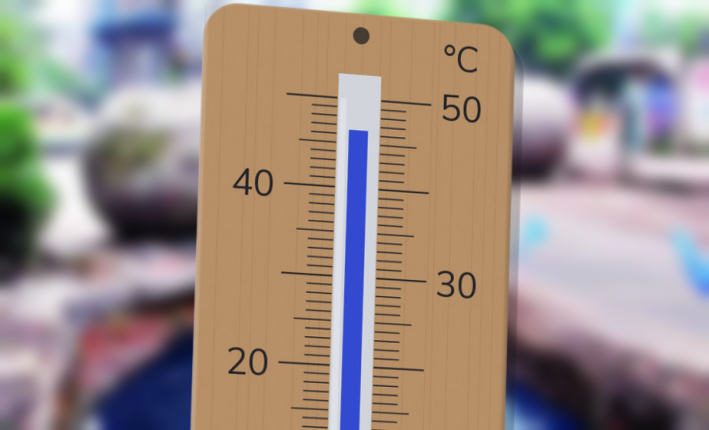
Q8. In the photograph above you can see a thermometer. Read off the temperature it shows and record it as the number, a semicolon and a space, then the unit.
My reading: 46.5; °C
